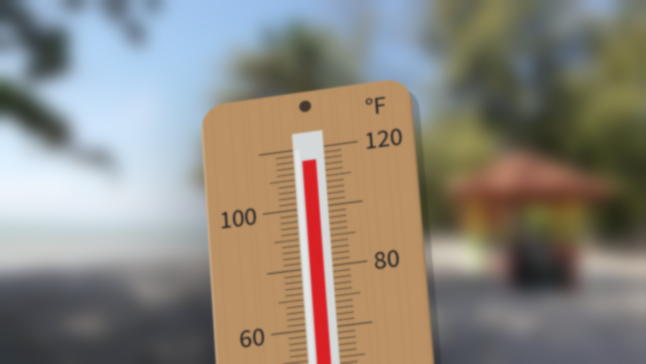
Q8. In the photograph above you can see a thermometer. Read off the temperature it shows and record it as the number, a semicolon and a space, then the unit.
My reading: 116; °F
